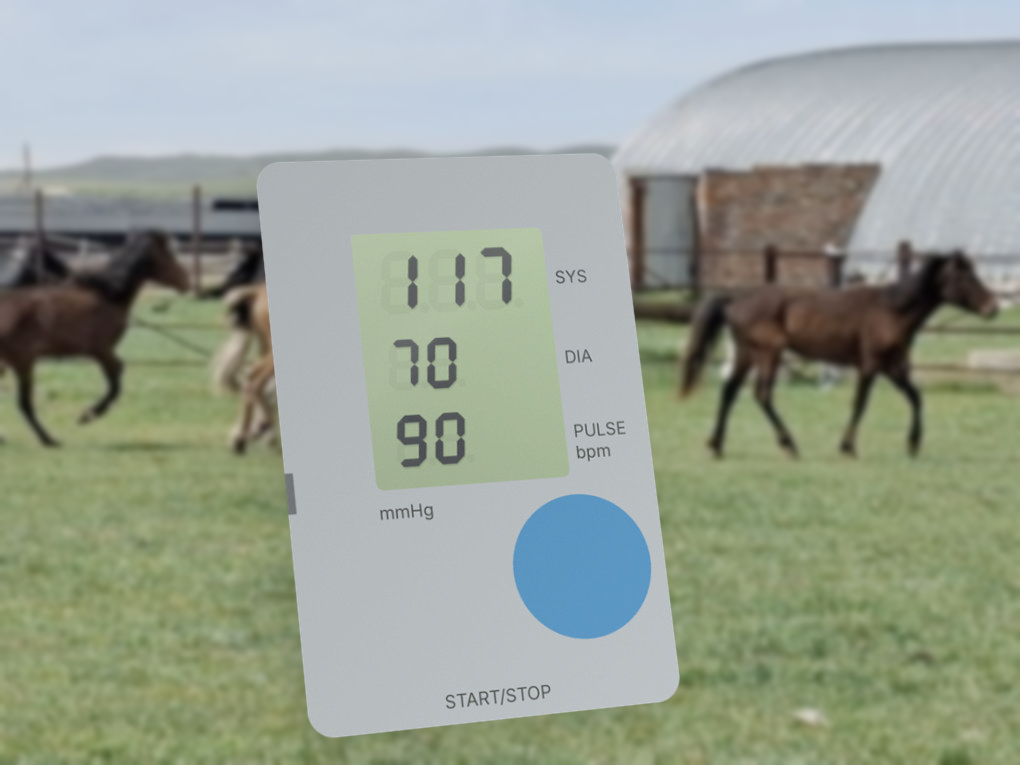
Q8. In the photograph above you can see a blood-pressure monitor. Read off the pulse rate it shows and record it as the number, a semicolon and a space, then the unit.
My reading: 90; bpm
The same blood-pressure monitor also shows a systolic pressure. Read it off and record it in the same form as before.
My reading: 117; mmHg
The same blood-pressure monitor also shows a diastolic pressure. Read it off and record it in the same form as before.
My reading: 70; mmHg
